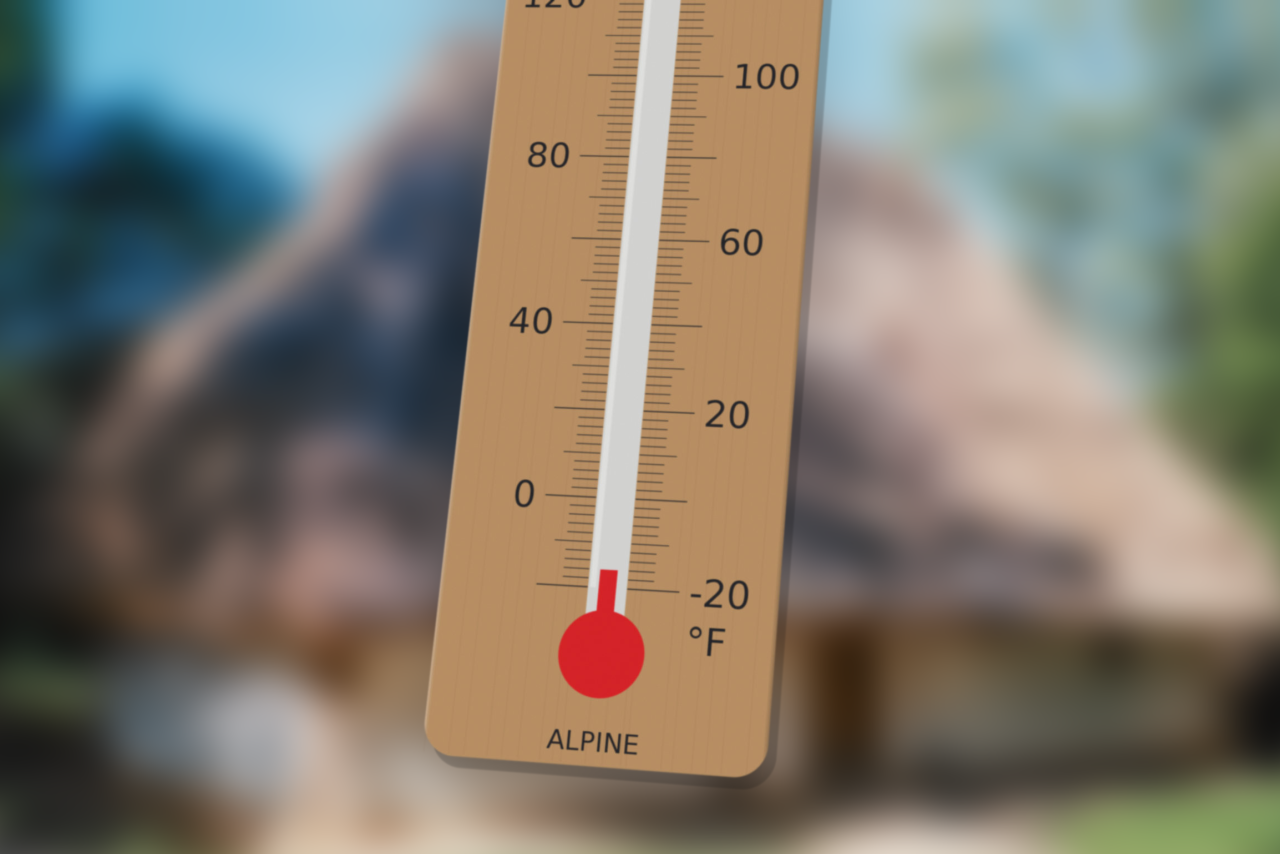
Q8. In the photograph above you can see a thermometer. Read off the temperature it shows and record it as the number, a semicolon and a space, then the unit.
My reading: -16; °F
